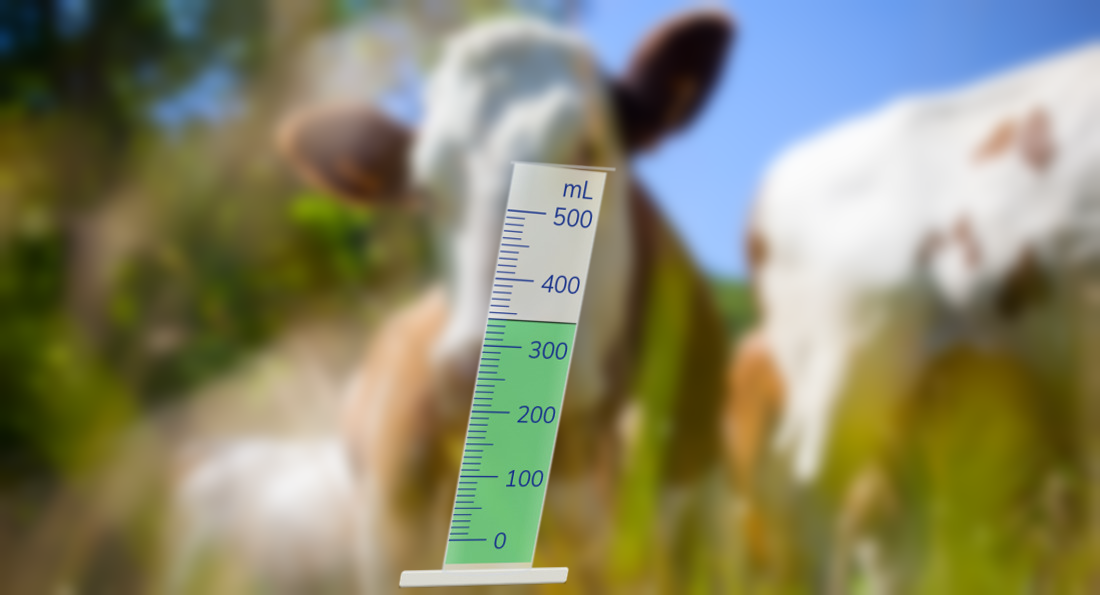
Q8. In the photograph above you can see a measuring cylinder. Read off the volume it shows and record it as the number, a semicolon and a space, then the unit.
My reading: 340; mL
